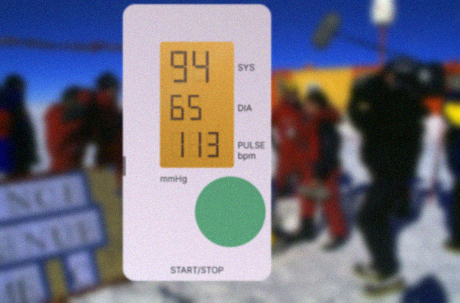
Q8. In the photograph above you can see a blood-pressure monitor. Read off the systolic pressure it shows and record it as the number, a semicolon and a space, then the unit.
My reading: 94; mmHg
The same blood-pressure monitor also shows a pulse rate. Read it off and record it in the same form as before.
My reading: 113; bpm
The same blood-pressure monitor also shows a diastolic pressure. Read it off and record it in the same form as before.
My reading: 65; mmHg
